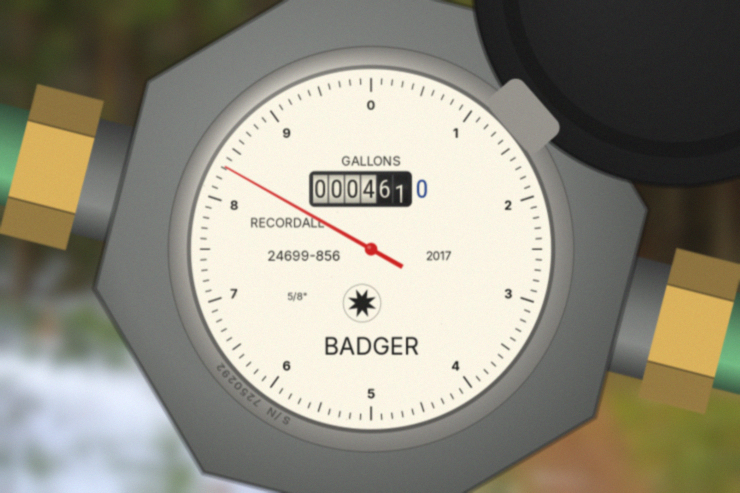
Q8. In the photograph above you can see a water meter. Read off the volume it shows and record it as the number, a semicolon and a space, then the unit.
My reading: 4608.3; gal
